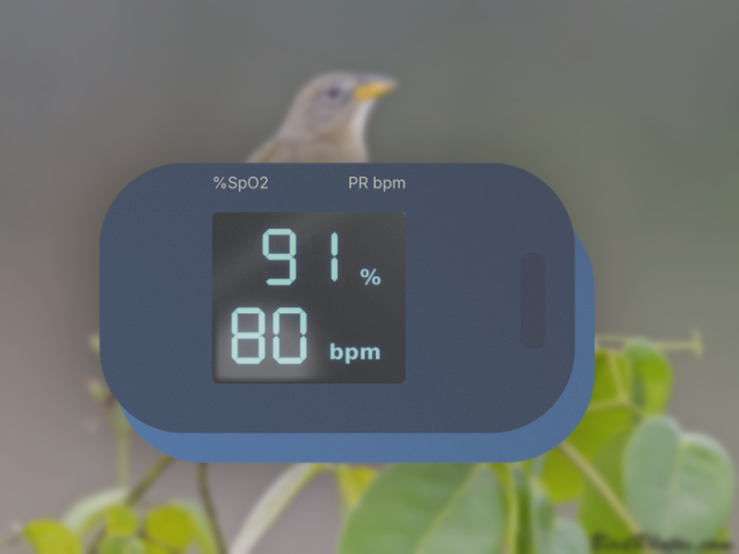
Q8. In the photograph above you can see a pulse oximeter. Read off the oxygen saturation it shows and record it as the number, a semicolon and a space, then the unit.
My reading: 91; %
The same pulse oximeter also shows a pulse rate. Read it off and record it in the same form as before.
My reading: 80; bpm
